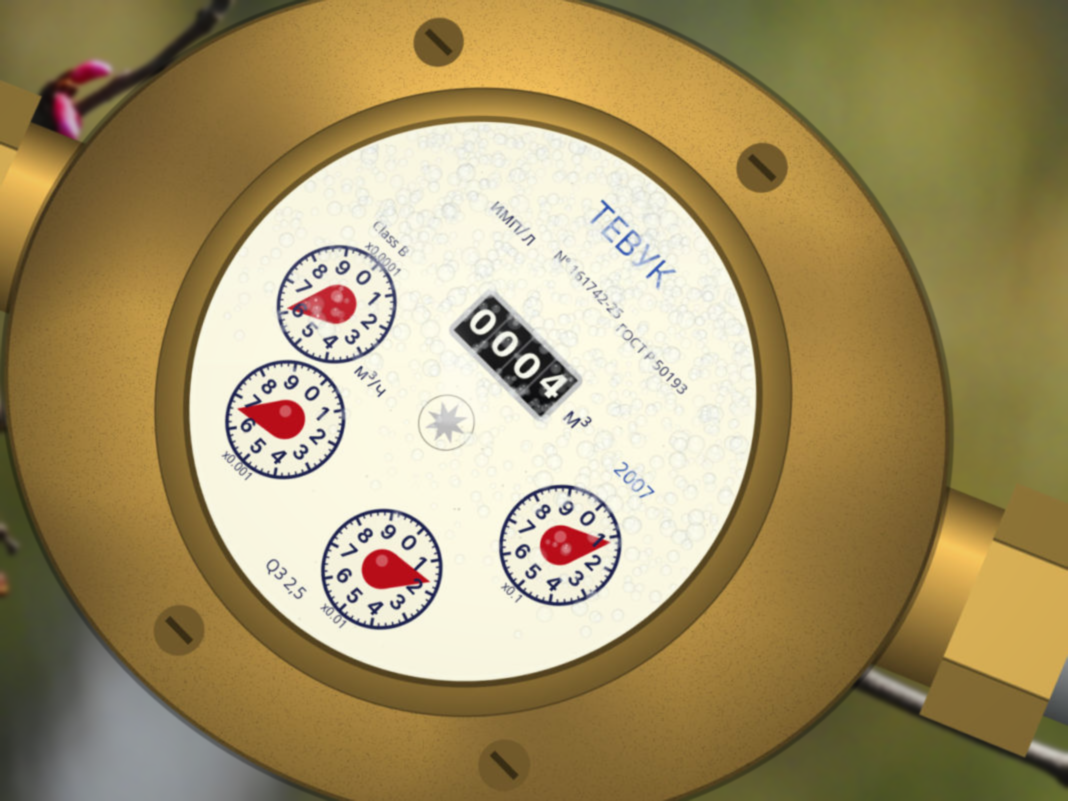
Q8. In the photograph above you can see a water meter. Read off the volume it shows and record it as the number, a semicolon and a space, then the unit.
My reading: 4.1166; m³
